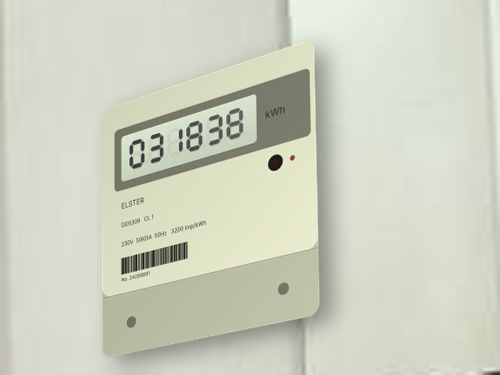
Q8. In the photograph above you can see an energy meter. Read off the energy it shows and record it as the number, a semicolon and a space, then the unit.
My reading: 31838; kWh
